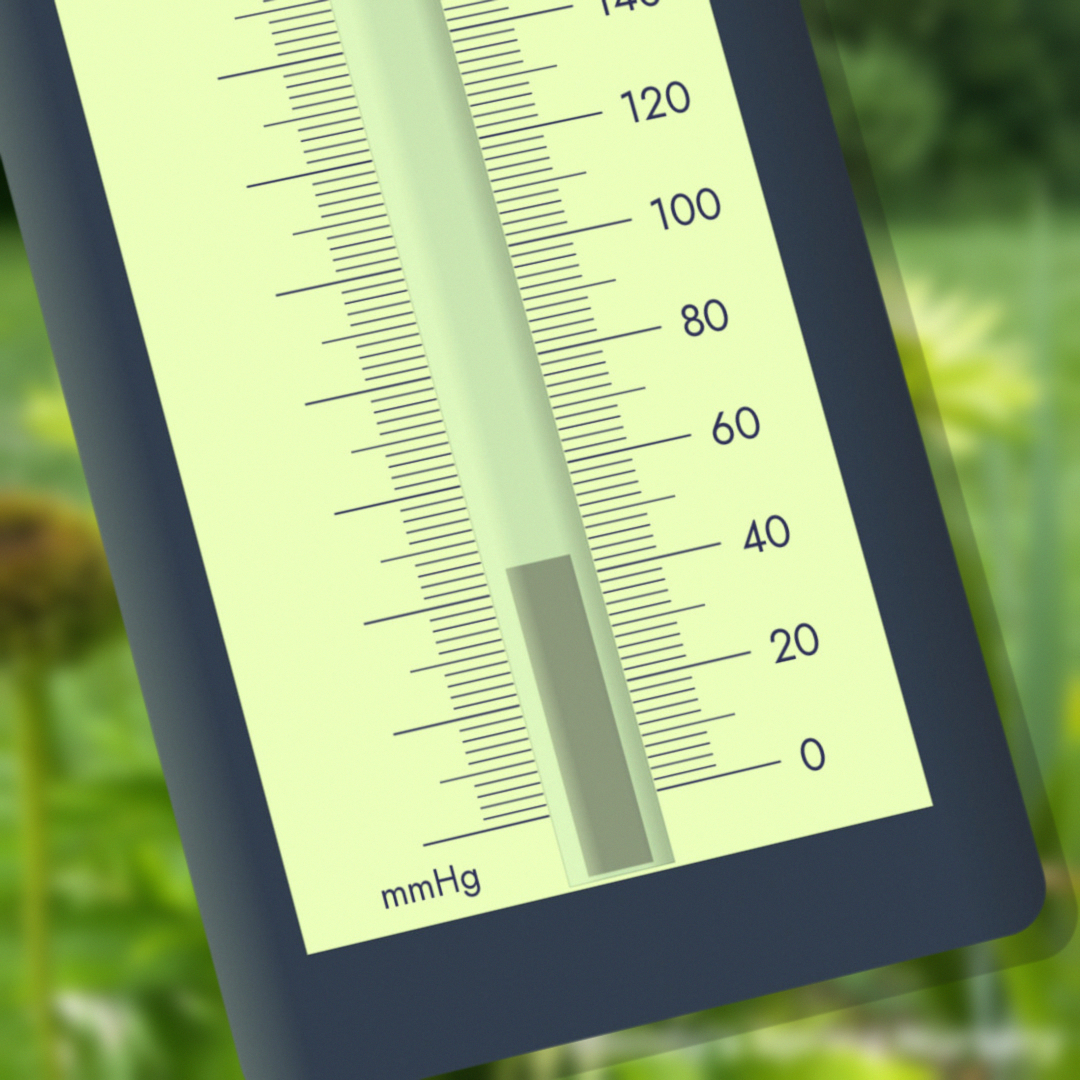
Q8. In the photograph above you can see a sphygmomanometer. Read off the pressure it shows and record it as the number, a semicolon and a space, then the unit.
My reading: 44; mmHg
